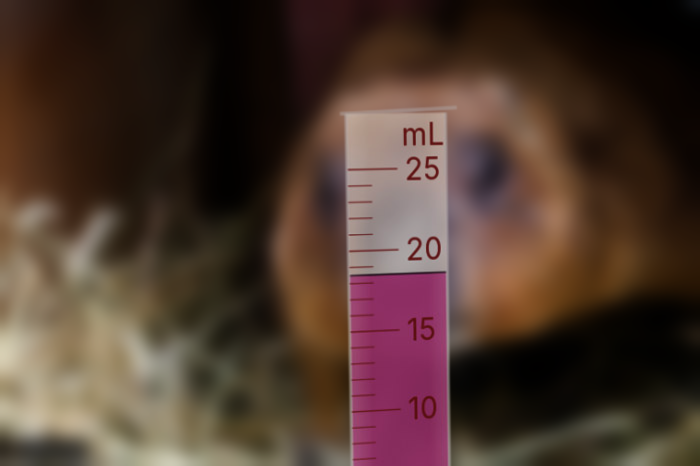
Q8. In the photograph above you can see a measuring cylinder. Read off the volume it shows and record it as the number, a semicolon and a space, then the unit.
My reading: 18.5; mL
